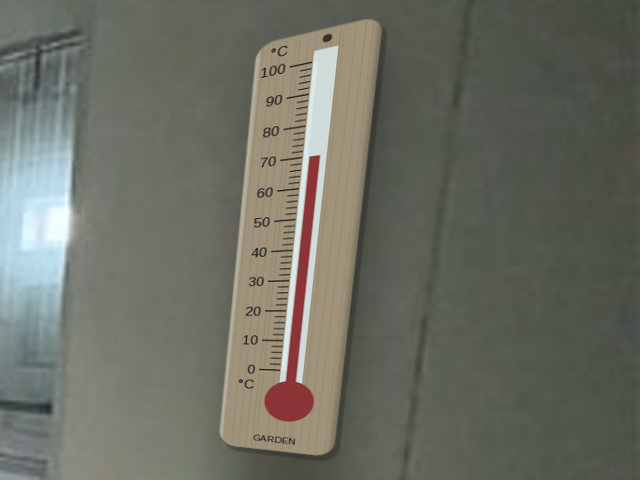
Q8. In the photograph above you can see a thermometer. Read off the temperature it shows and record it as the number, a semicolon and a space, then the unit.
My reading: 70; °C
